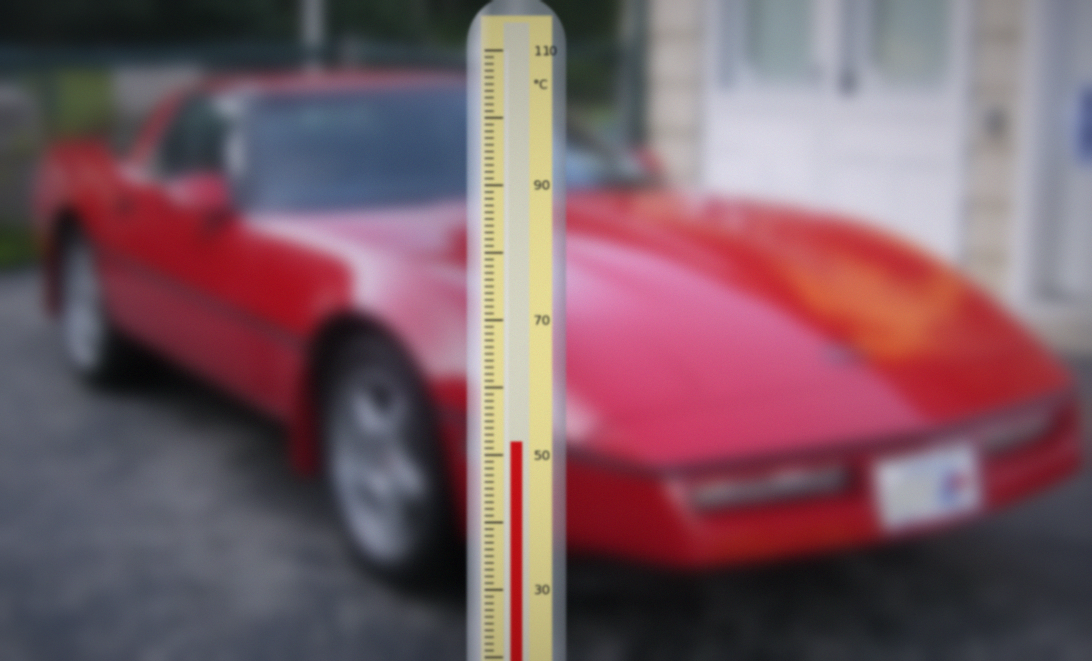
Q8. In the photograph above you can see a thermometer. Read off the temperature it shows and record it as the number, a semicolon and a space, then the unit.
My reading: 52; °C
